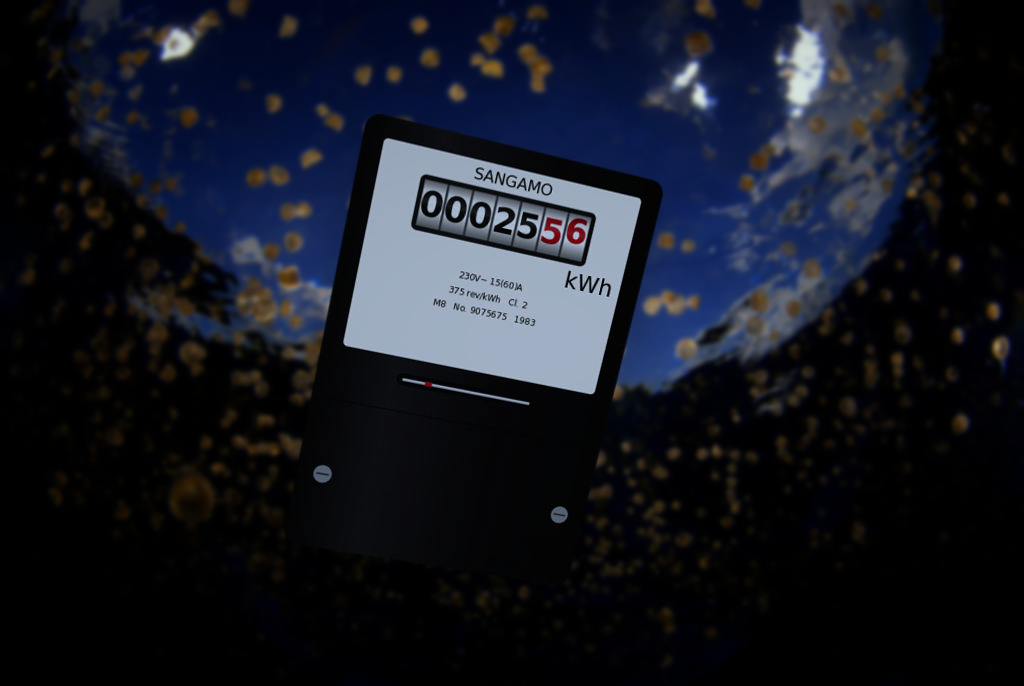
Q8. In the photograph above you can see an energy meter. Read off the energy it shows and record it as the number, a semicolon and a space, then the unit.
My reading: 25.56; kWh
